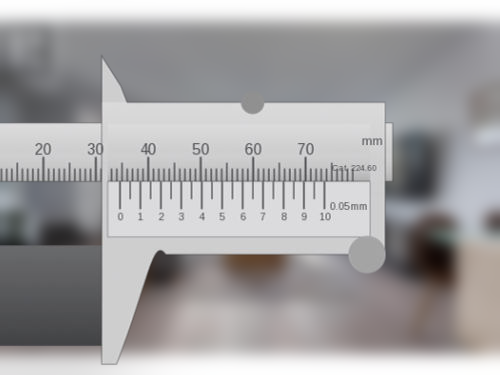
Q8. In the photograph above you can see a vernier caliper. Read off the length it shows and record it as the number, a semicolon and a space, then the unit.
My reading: 34.6; mm
